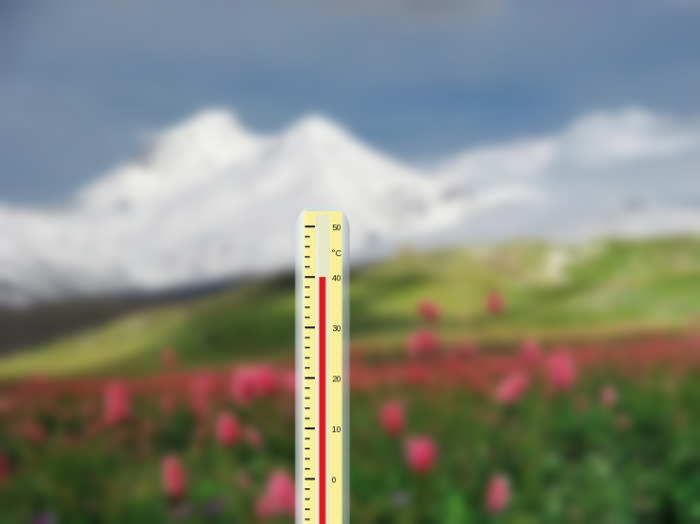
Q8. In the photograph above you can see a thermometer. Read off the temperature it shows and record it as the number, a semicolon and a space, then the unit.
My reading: 40; °C
